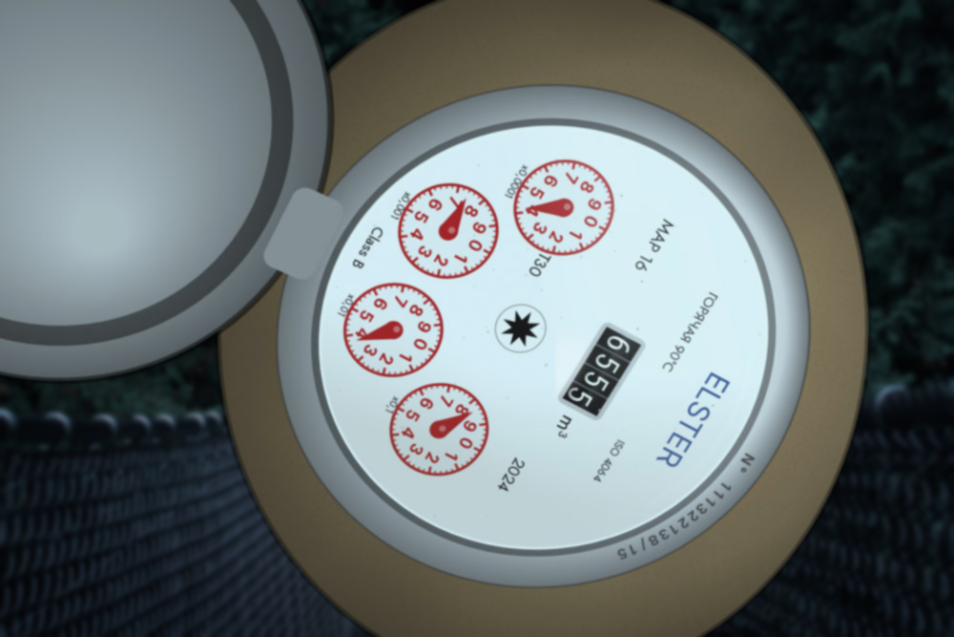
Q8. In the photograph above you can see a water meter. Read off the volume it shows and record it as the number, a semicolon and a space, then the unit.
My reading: 6554.8374; m³
